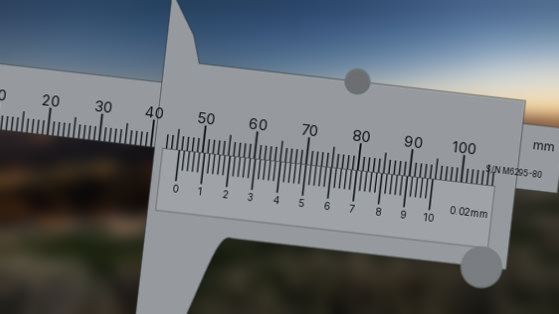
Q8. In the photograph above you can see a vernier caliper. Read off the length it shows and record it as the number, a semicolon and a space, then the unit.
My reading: 45.5; mm
